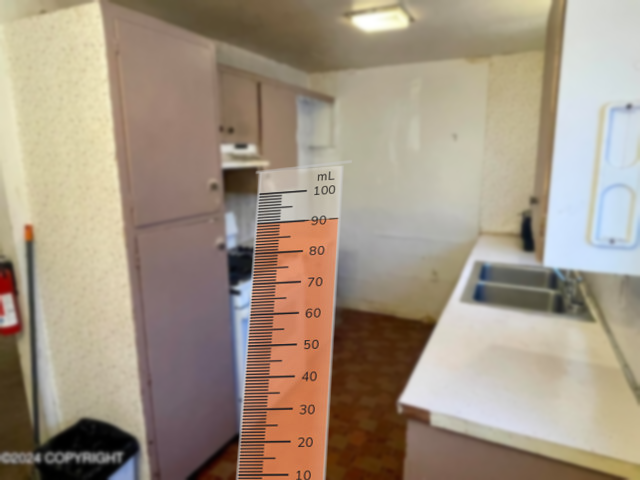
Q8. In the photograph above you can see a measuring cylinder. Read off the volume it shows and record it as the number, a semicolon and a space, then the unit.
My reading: 90; mL
